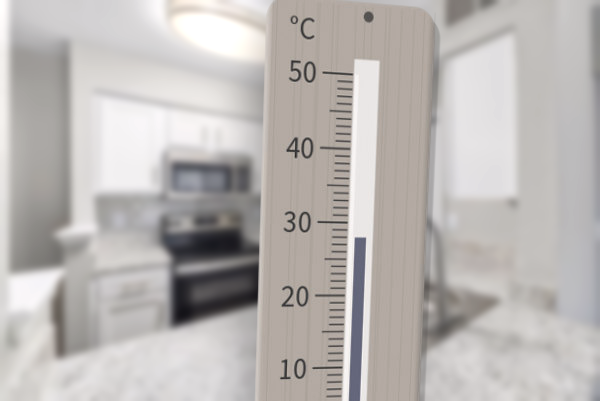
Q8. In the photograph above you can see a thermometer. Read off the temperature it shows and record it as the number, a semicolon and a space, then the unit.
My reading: 28; °C
